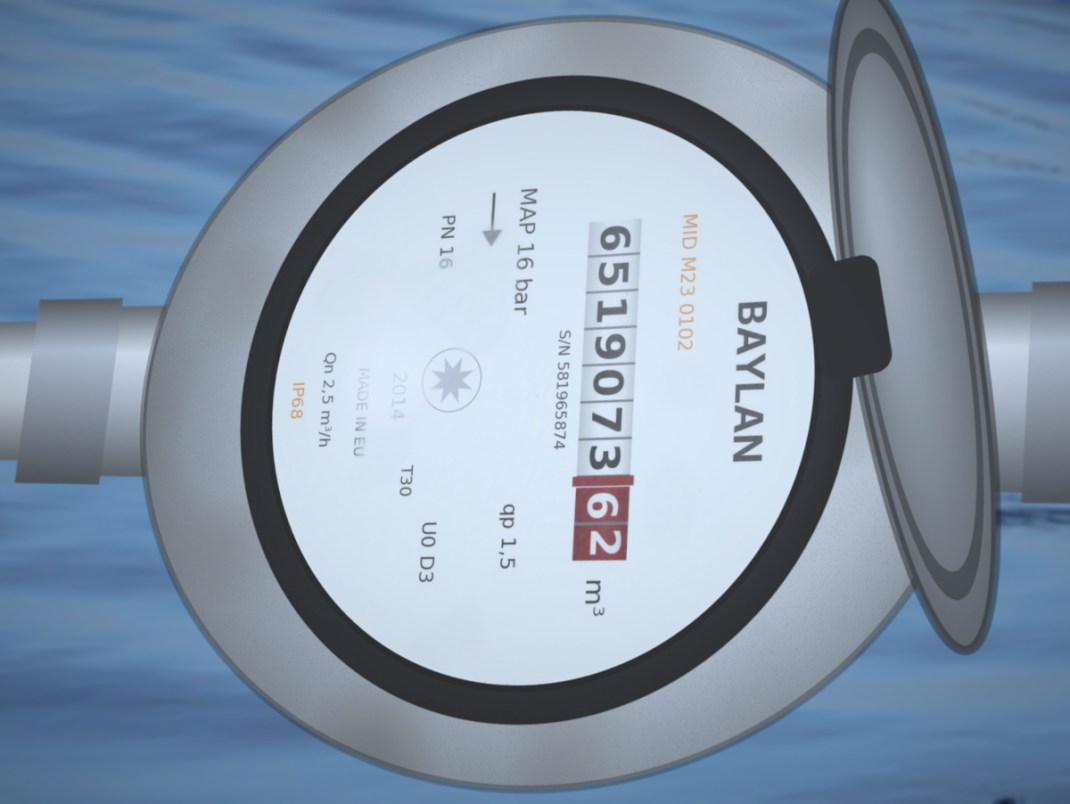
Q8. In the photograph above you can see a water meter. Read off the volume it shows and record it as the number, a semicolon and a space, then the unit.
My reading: 6519073.62; m³
